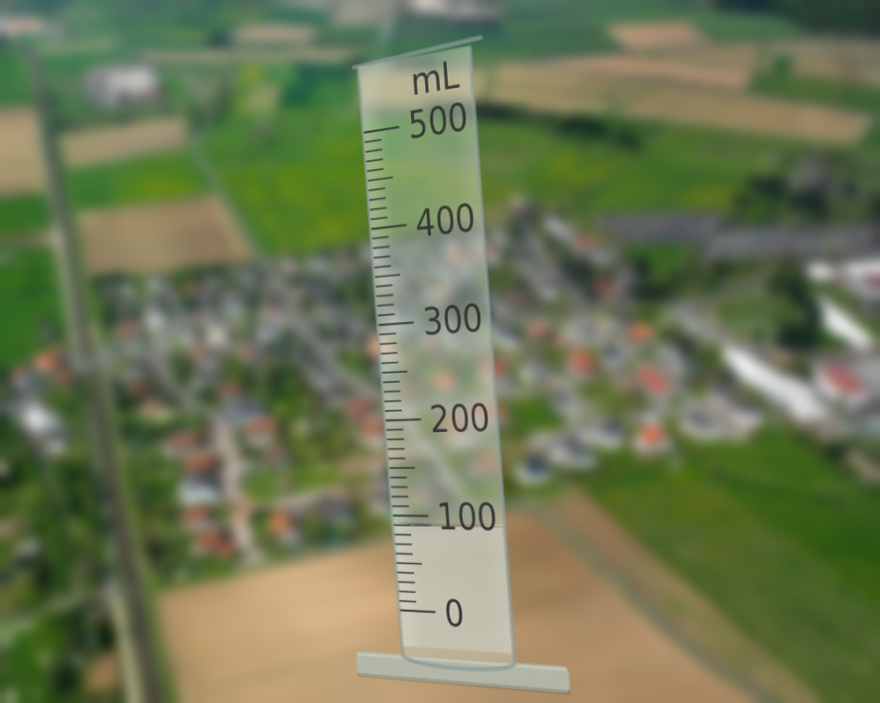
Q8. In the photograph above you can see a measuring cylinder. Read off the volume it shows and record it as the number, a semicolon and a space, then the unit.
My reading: 90; mL
